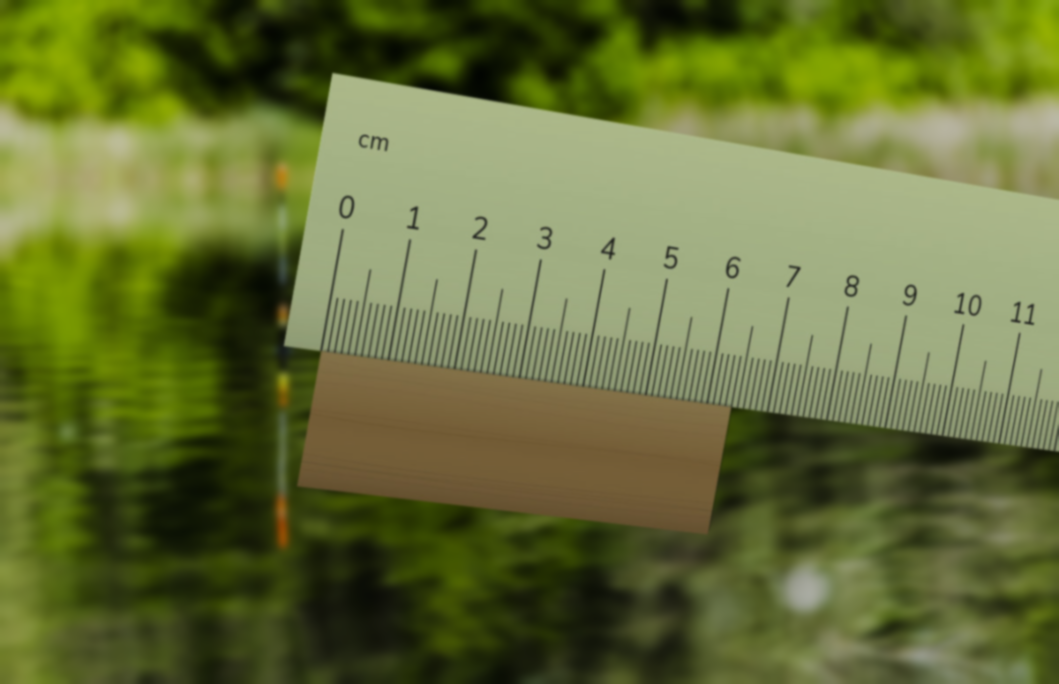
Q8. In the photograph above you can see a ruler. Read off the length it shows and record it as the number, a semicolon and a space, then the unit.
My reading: 6.4; cm
